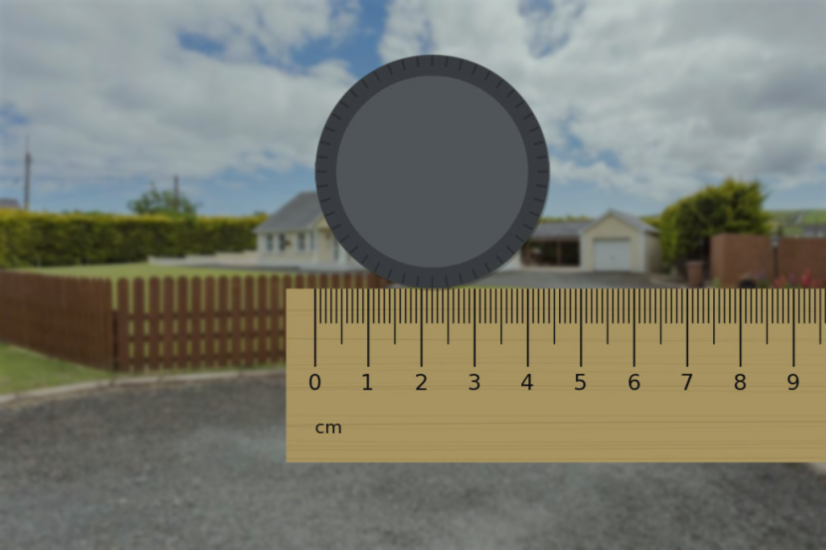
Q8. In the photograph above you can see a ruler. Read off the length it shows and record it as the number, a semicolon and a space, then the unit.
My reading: 4.4; cm
